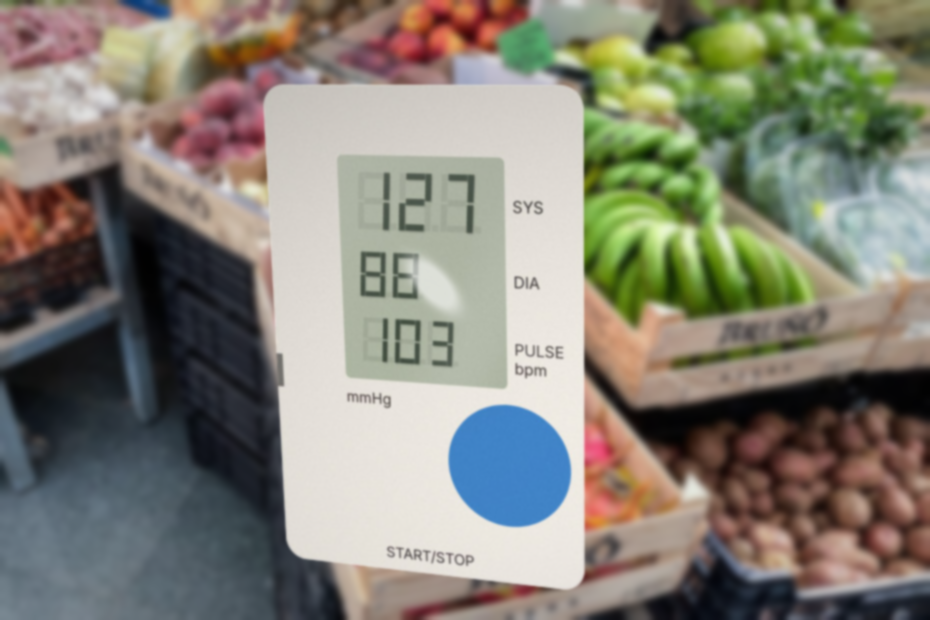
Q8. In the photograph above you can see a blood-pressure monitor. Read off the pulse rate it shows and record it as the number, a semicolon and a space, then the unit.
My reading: 103; bpm
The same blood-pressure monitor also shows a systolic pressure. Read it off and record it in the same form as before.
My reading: 127; mmHg
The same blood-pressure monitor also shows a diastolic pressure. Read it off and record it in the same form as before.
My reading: 88; mmHg
